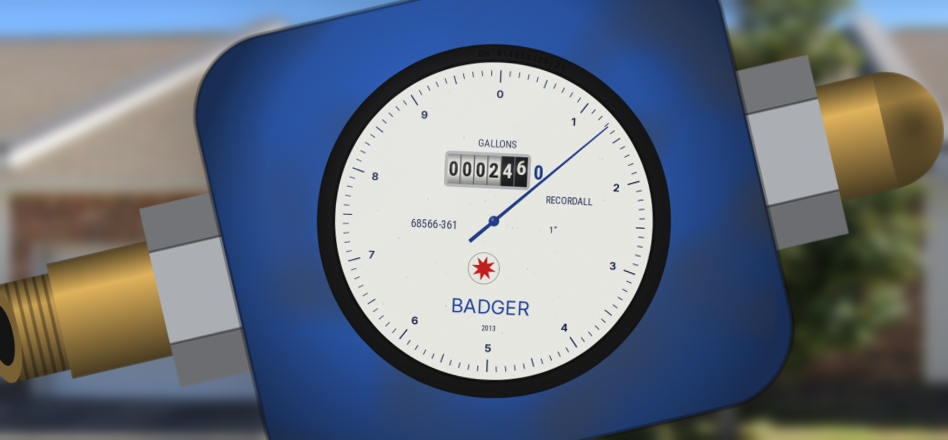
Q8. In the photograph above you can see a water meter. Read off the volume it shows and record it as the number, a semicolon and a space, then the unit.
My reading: 2461.3; gal
